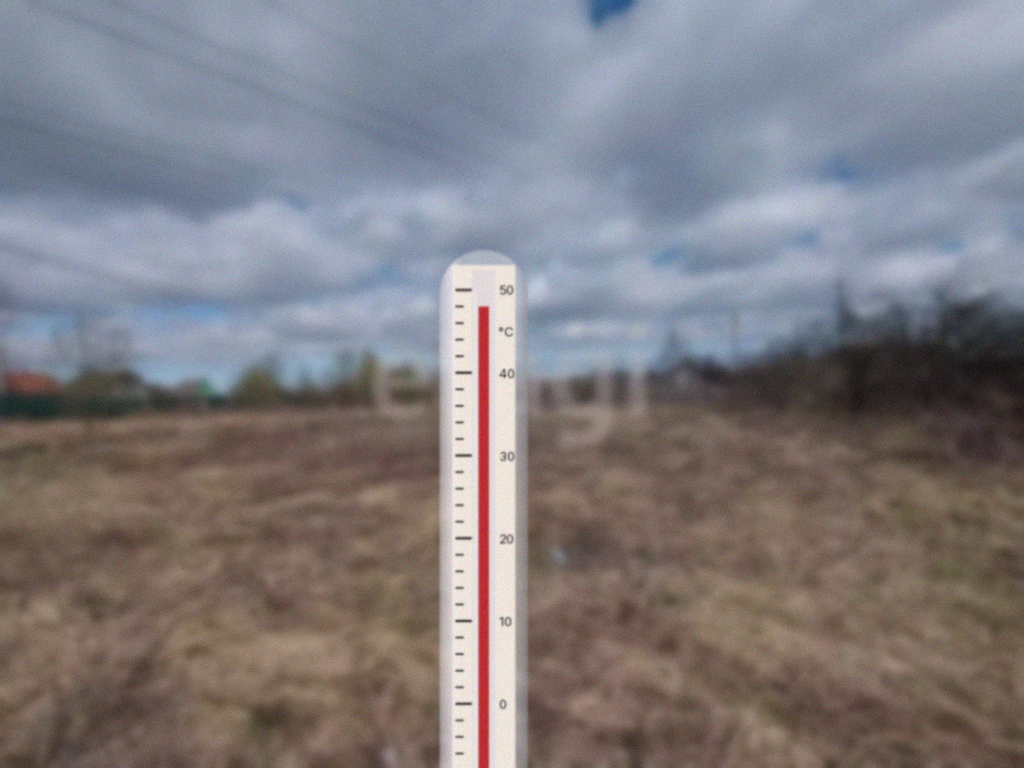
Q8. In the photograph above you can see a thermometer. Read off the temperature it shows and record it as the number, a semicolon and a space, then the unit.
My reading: 48; °C
